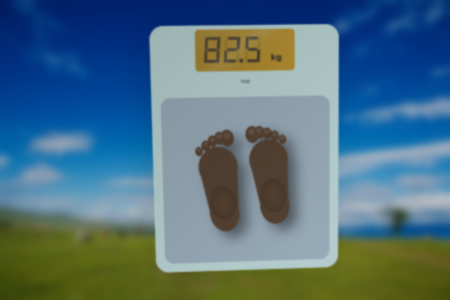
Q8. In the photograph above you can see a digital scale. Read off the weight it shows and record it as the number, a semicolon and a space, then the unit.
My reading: 82.5; kg
